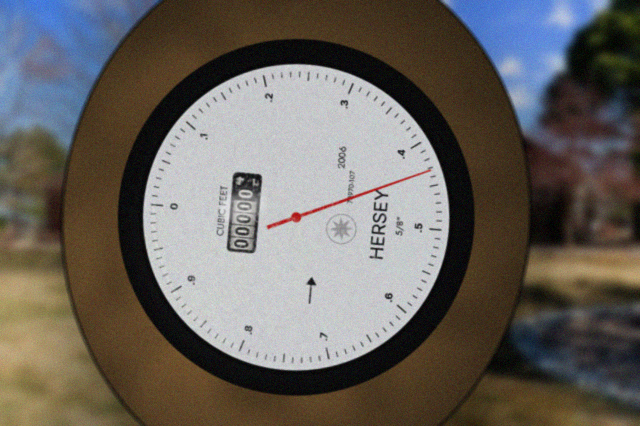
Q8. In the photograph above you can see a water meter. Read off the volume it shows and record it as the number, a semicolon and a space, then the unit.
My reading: 4.43; ft³
